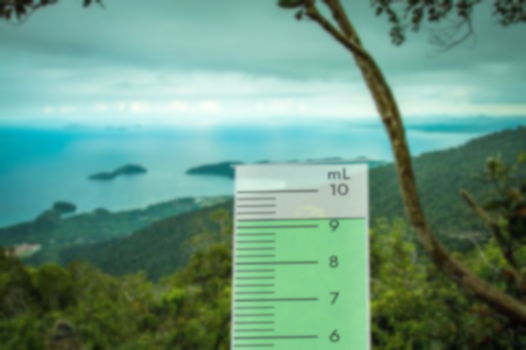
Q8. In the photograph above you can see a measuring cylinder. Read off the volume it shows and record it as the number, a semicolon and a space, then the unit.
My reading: 9.2; mL
